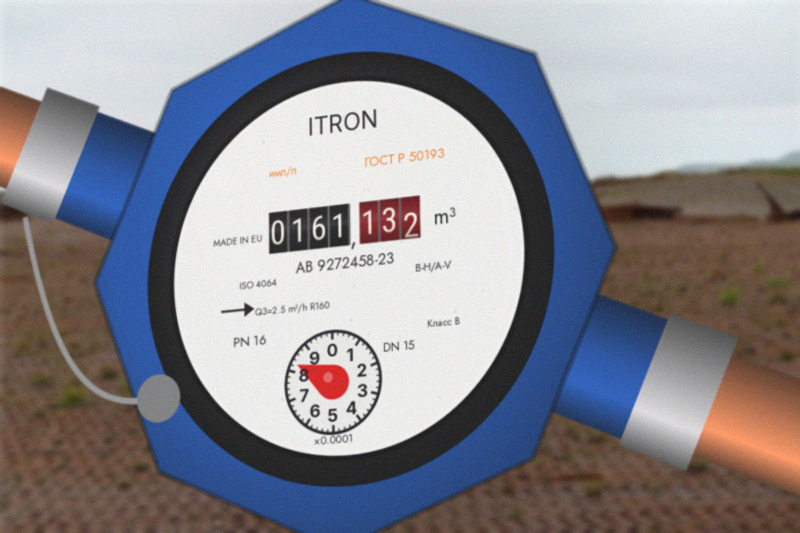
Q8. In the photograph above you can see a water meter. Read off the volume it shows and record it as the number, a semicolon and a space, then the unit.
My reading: 161.1318; m³
